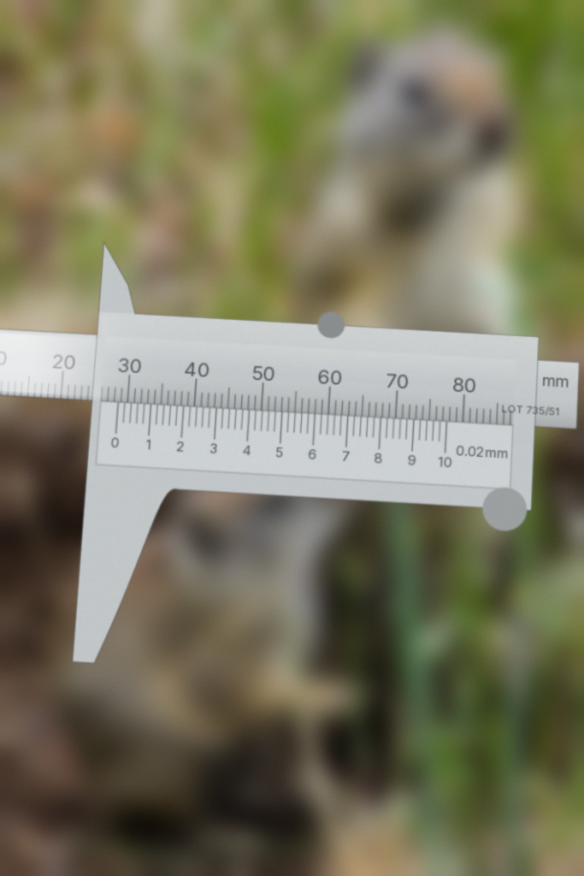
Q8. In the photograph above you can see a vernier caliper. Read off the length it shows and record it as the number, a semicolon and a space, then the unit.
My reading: 28.6; mm
